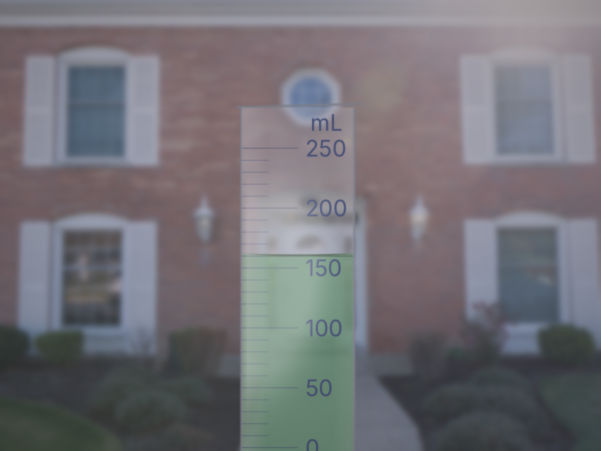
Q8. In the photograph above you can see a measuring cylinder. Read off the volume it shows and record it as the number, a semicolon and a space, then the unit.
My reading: 160; mL
